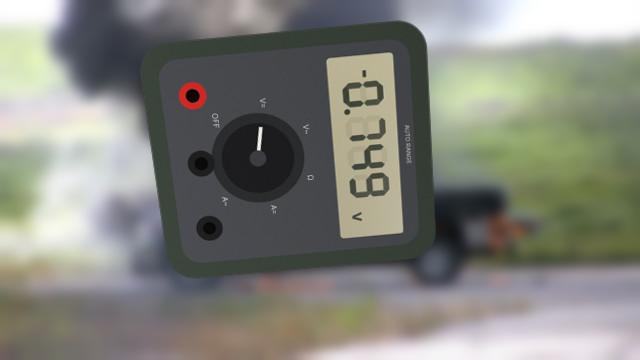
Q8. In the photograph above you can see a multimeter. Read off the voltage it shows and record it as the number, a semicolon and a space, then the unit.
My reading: -0.749; V
